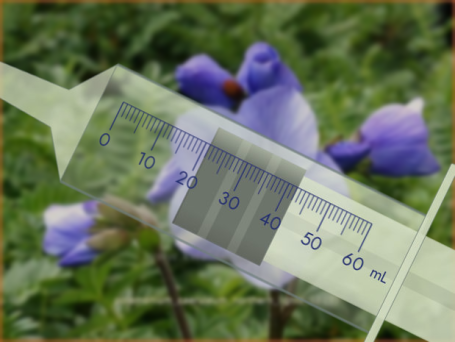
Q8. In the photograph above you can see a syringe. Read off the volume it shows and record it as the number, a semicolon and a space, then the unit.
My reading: 21; mL
